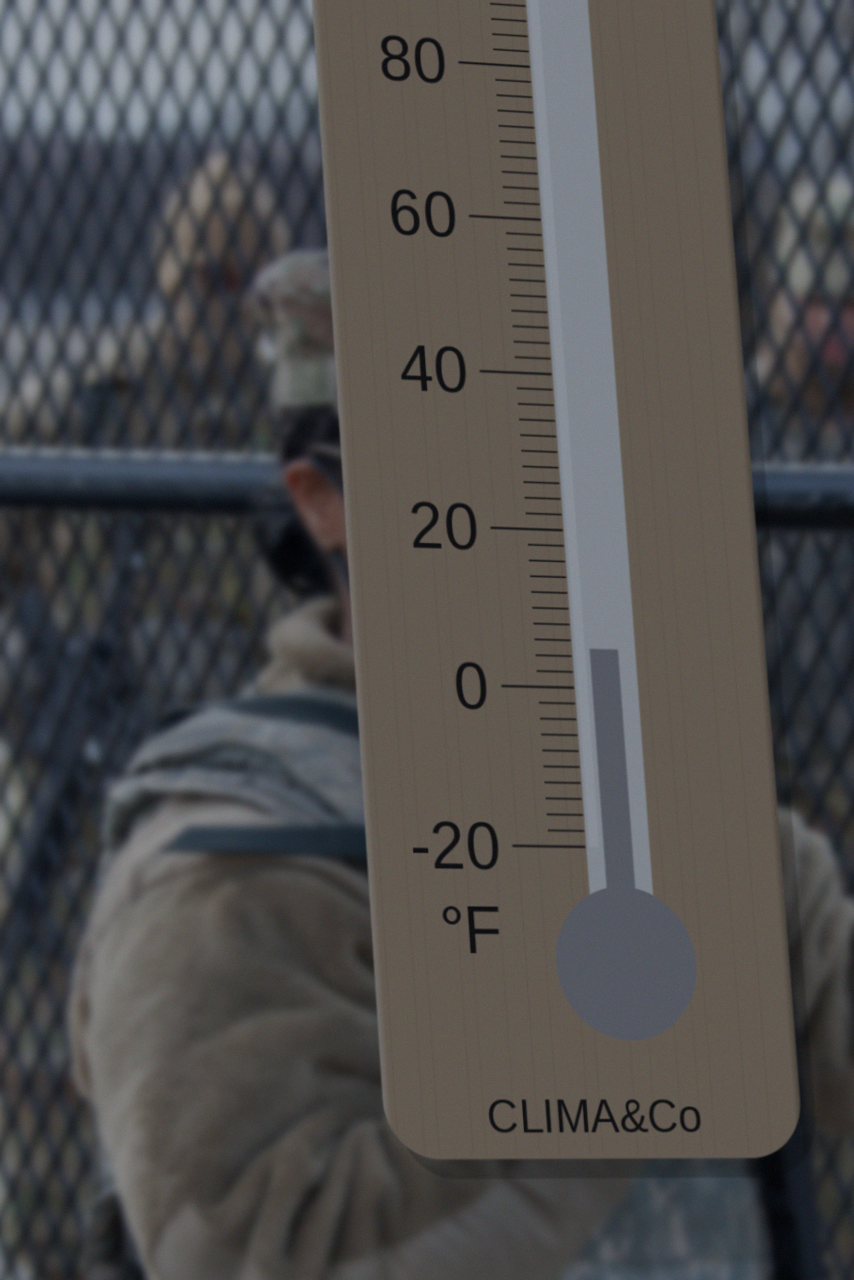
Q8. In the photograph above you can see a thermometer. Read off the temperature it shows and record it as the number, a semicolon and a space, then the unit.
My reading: 5; °F
